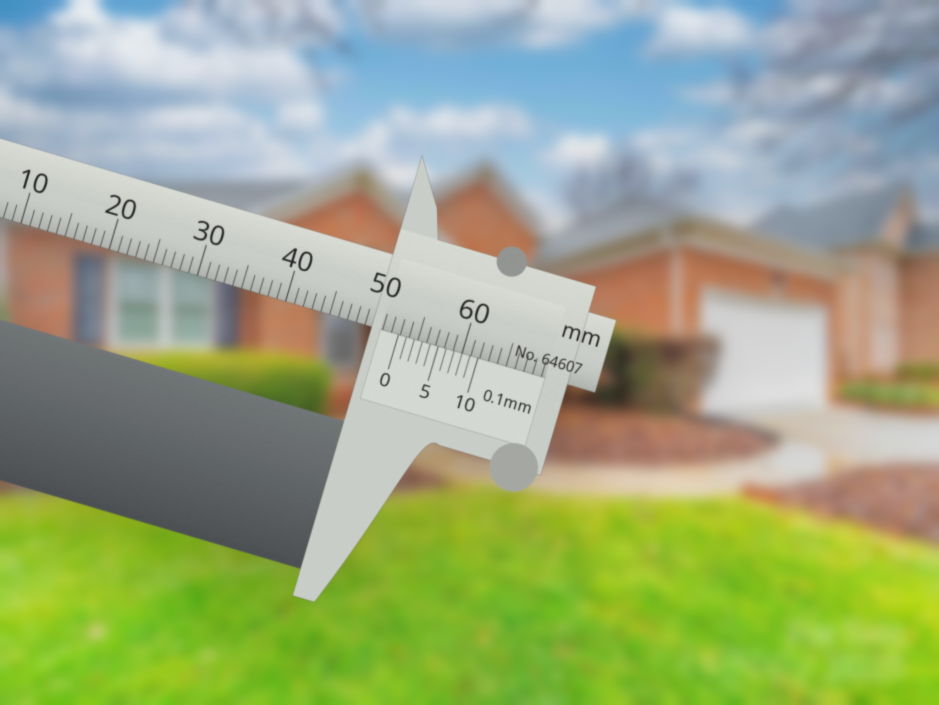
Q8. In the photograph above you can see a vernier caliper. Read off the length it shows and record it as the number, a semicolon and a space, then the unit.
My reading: 52.8; mm
